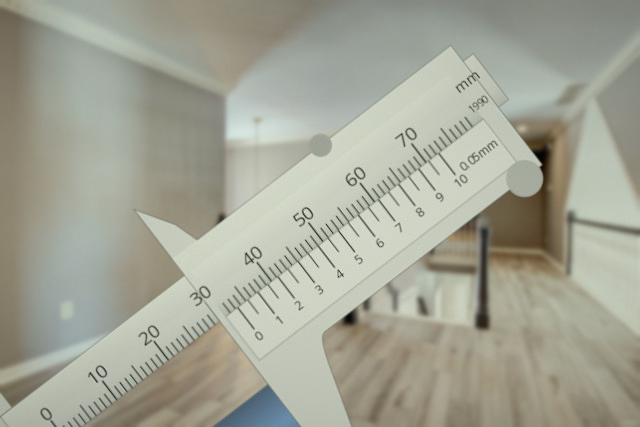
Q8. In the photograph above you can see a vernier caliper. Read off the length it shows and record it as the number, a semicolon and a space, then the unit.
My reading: 33.4; mm
